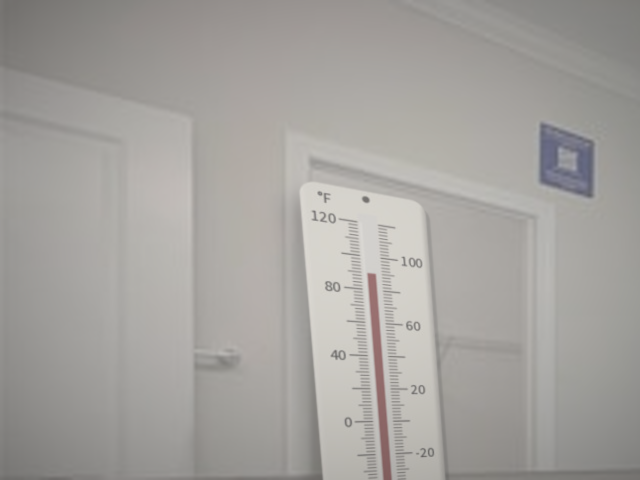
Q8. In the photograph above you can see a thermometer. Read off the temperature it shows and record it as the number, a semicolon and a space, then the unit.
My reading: 90; °F
